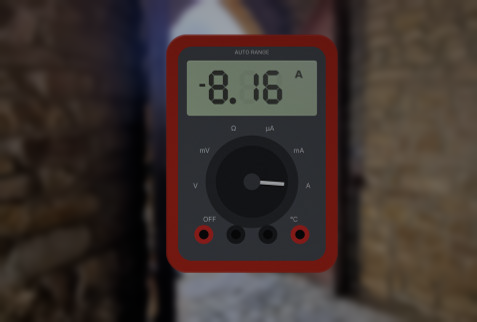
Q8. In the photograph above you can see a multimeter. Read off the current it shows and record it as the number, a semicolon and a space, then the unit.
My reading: -8.16; A
